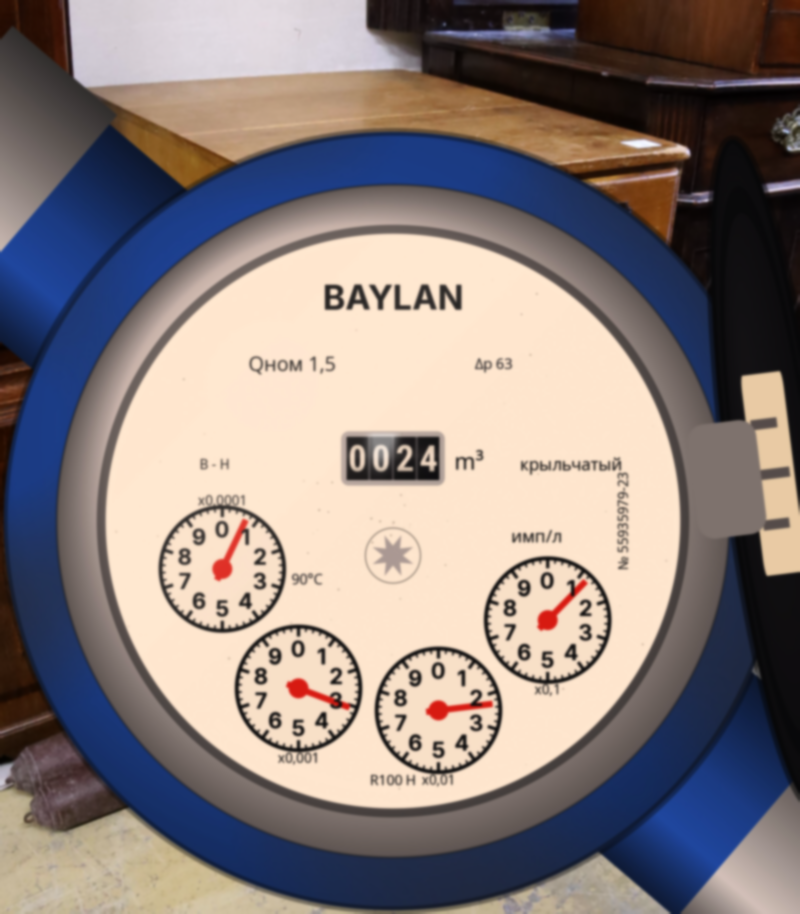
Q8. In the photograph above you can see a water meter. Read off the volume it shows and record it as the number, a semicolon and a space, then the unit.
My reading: 24.1230; m³
